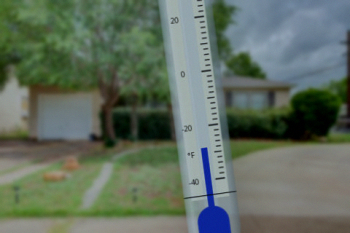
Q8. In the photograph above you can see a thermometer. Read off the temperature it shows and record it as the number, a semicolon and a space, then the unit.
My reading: -28; °F
